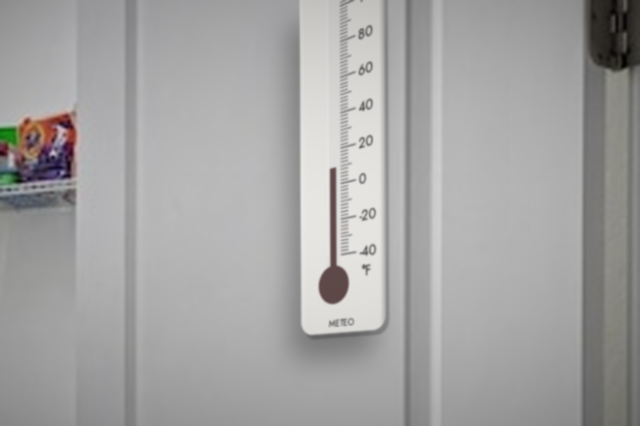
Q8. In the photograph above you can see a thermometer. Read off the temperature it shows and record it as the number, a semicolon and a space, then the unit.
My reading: 10; °F
